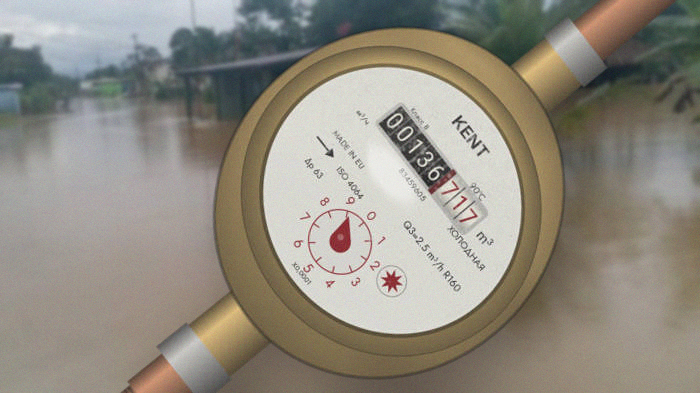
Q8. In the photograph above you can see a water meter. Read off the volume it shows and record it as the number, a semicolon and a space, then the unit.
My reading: 136.7169; m³
